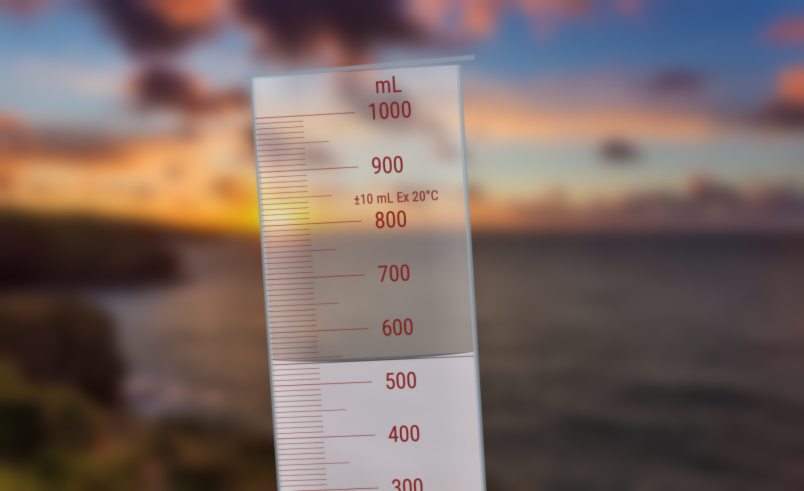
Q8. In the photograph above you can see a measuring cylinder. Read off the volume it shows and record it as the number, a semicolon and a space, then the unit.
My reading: 540; mL
